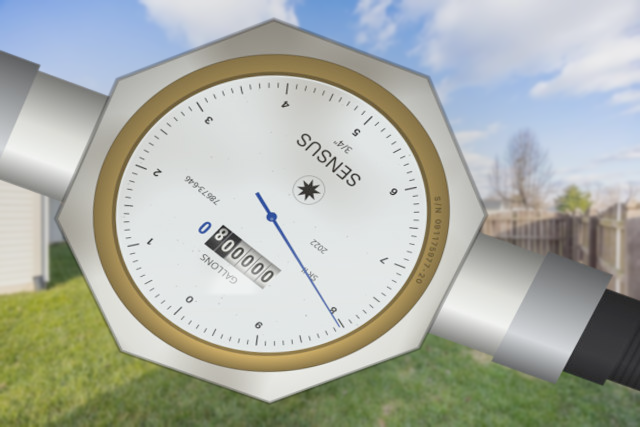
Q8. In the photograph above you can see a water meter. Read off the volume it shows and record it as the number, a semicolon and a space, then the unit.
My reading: 78.0; gal
